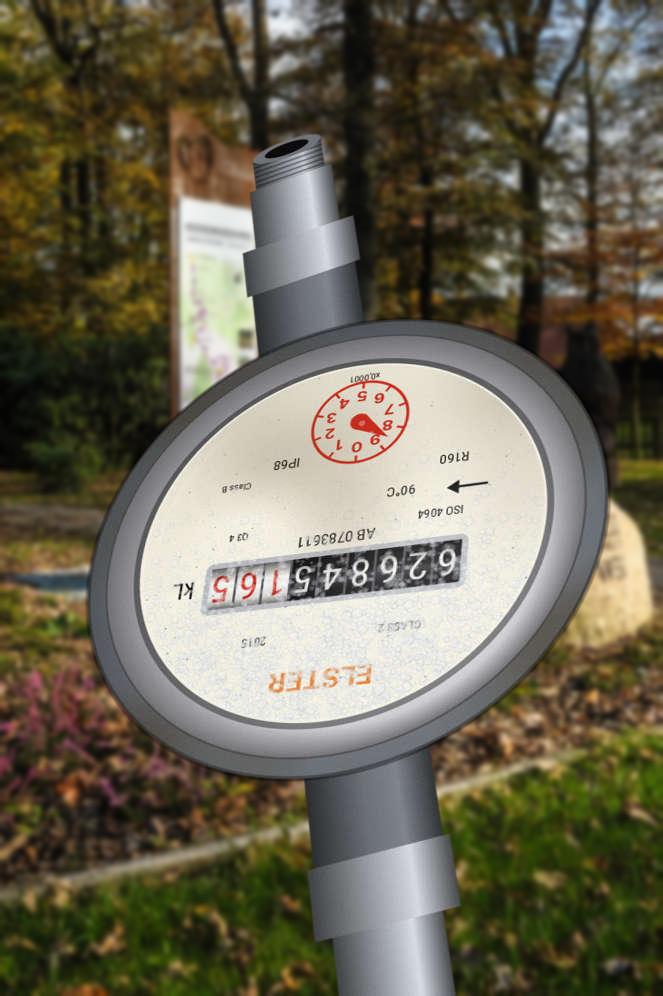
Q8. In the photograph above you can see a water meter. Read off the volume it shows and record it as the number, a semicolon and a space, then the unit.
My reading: 626845.1658; kL
